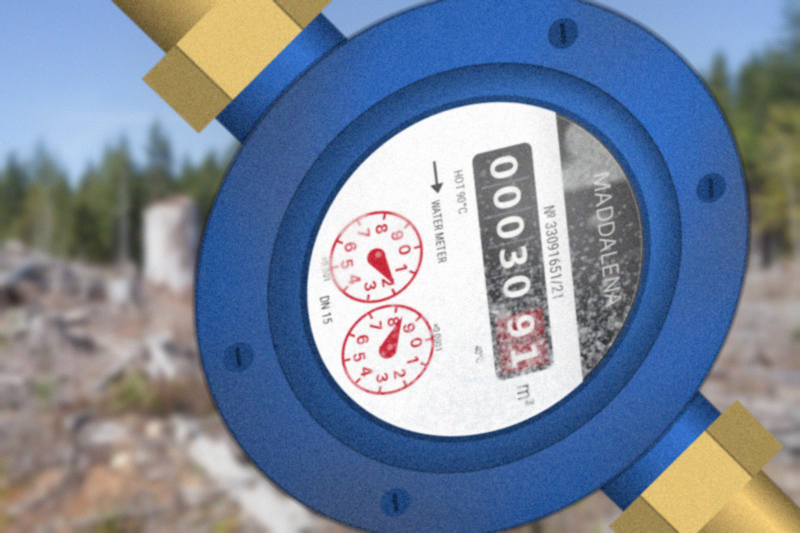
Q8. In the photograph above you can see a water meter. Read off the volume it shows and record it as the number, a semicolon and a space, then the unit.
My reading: 30.9118; m³
